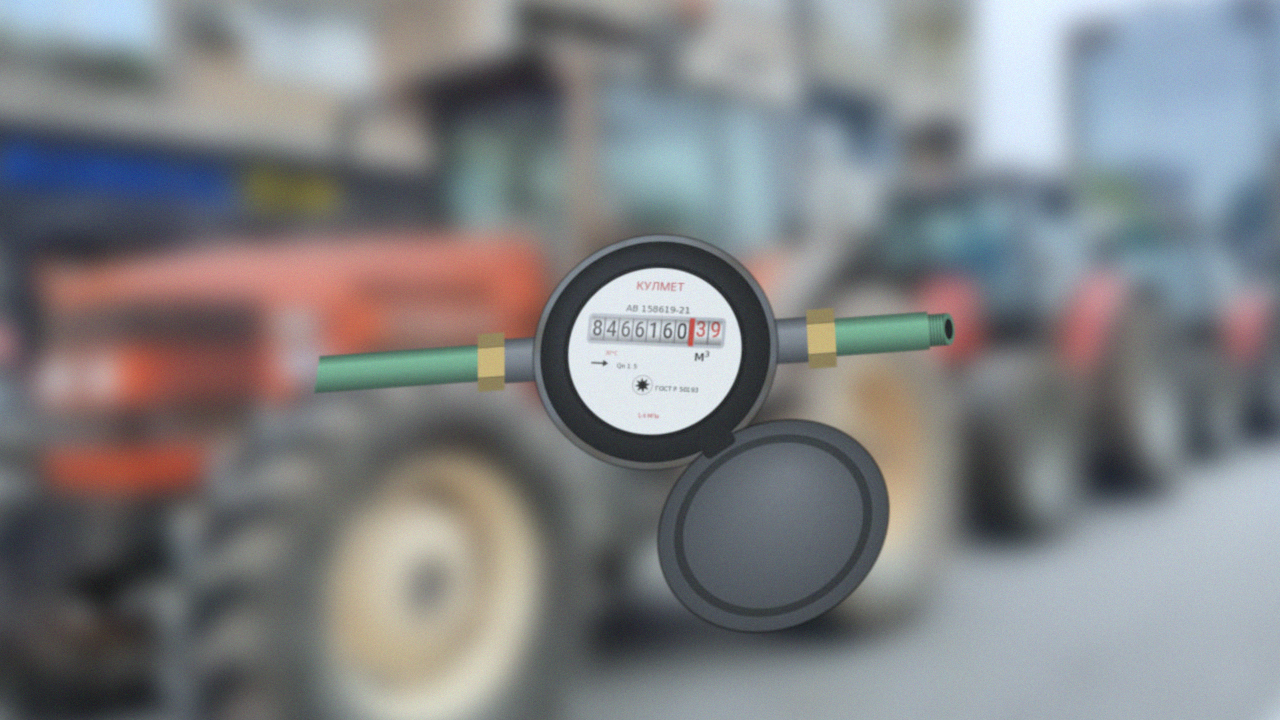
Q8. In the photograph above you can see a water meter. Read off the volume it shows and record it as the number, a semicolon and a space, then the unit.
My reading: 8466160.39; m³
